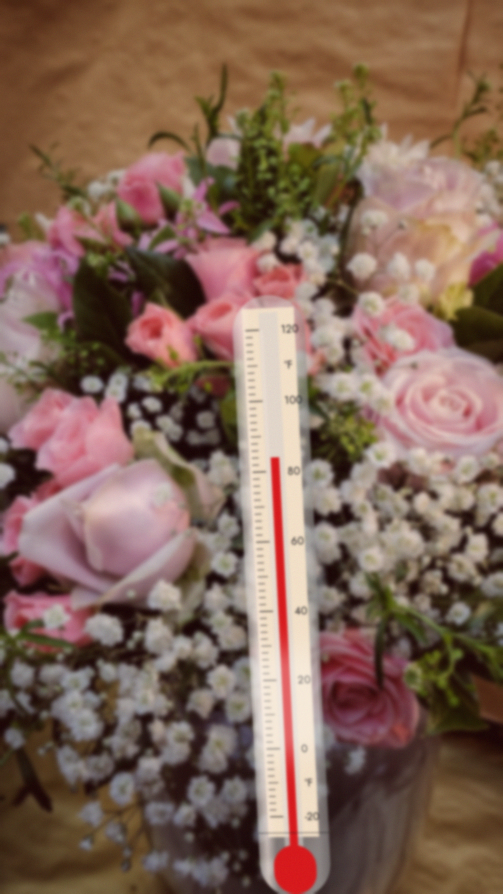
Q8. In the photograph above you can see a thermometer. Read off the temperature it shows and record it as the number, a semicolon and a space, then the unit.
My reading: 84; °F
